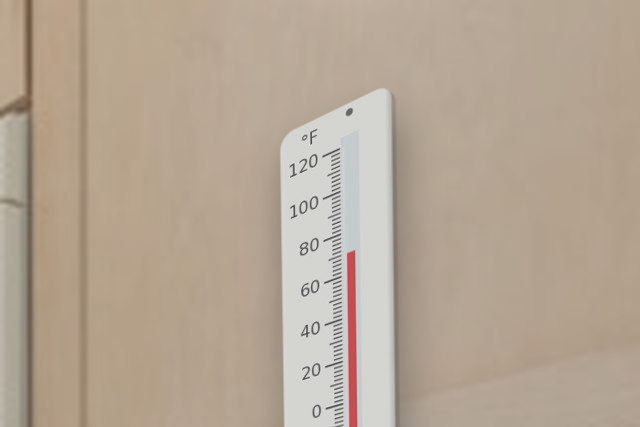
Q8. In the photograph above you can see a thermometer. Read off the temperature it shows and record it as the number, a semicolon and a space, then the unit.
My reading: 70; °F
